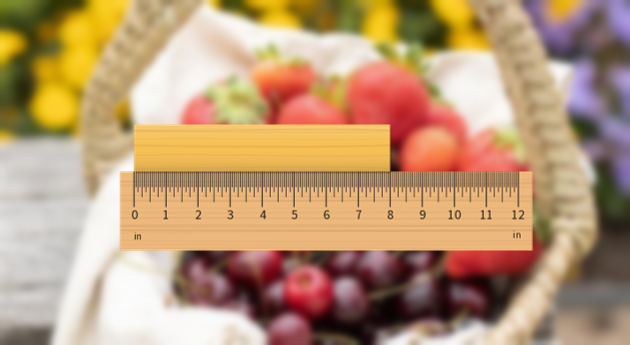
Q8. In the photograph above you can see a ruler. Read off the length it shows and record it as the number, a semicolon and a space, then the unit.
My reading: 8; in
